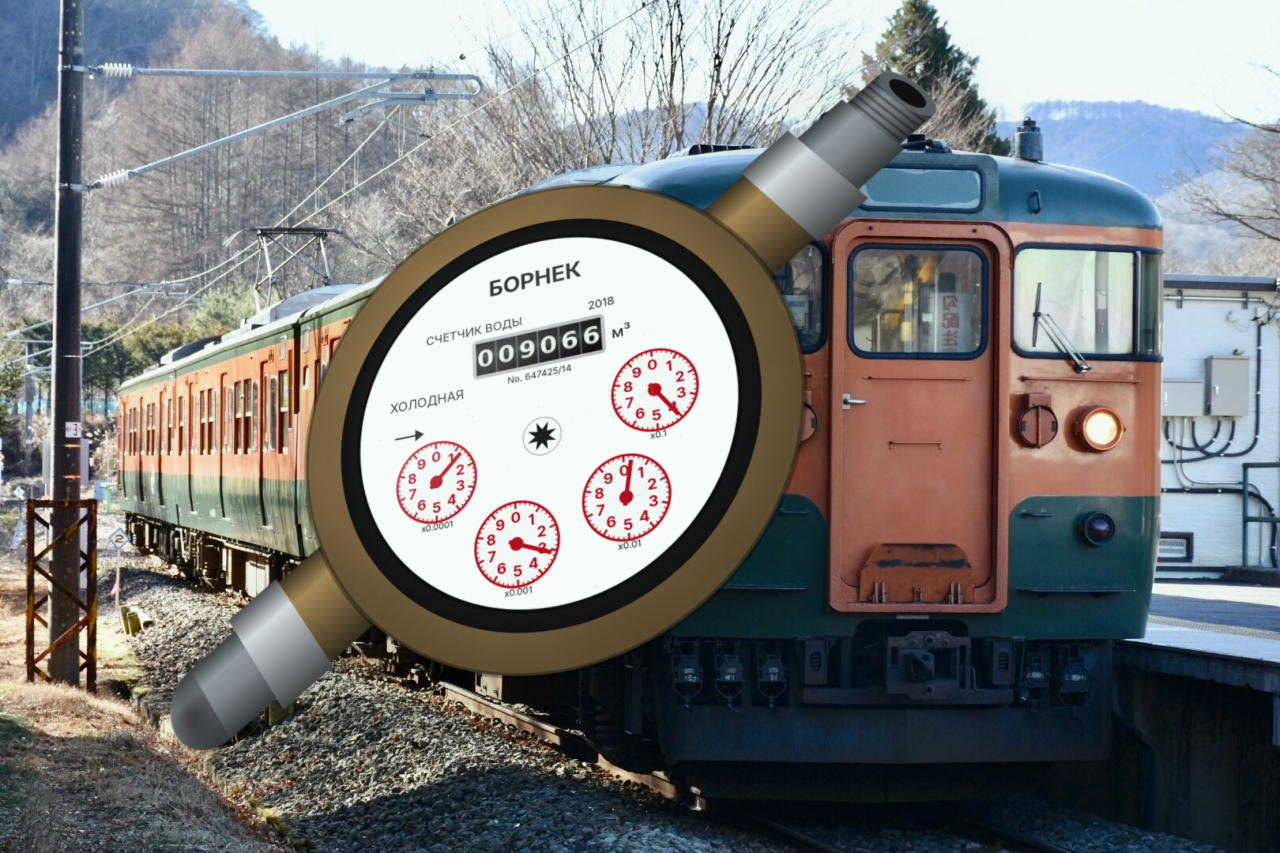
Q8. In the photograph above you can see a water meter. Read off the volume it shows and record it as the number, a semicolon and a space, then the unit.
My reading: 9066.4031; m³
